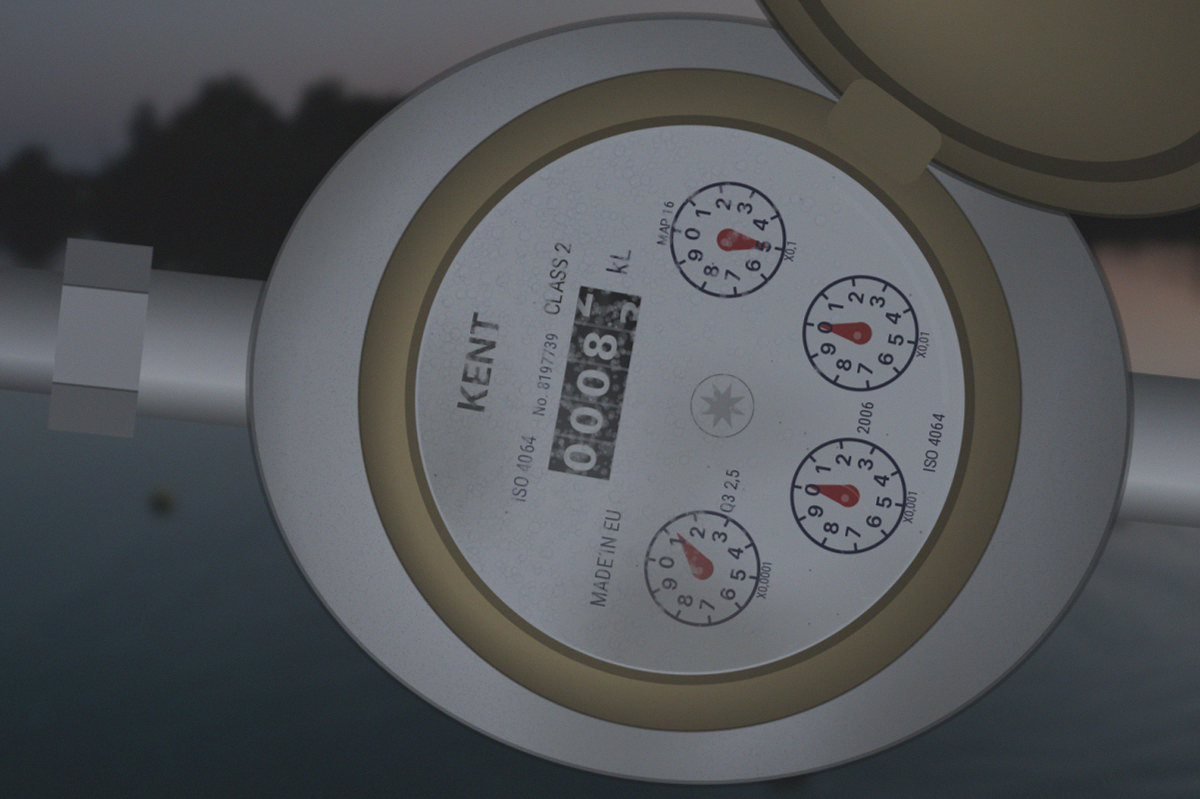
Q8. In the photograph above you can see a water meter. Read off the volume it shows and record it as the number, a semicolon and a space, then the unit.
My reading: 82.5001; kL
